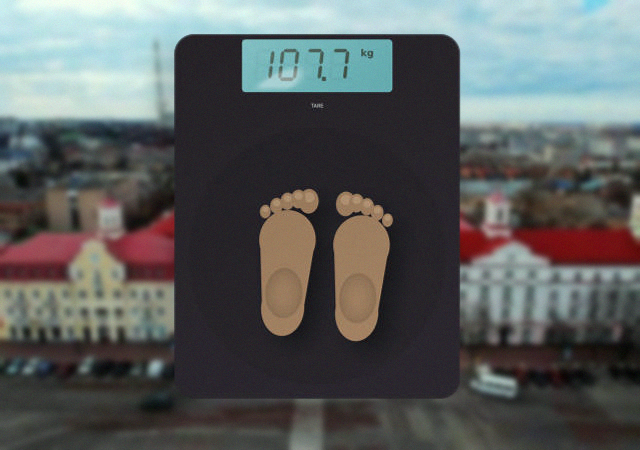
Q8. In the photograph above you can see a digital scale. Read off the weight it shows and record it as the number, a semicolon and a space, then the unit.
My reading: 107.7; kg
